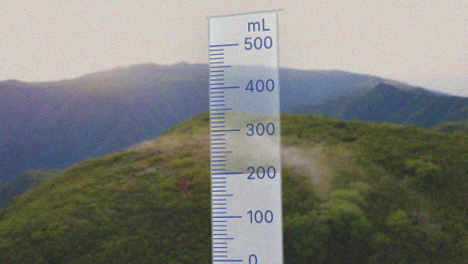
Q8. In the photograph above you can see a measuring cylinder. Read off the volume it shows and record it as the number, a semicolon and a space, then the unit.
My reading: 200; mL
